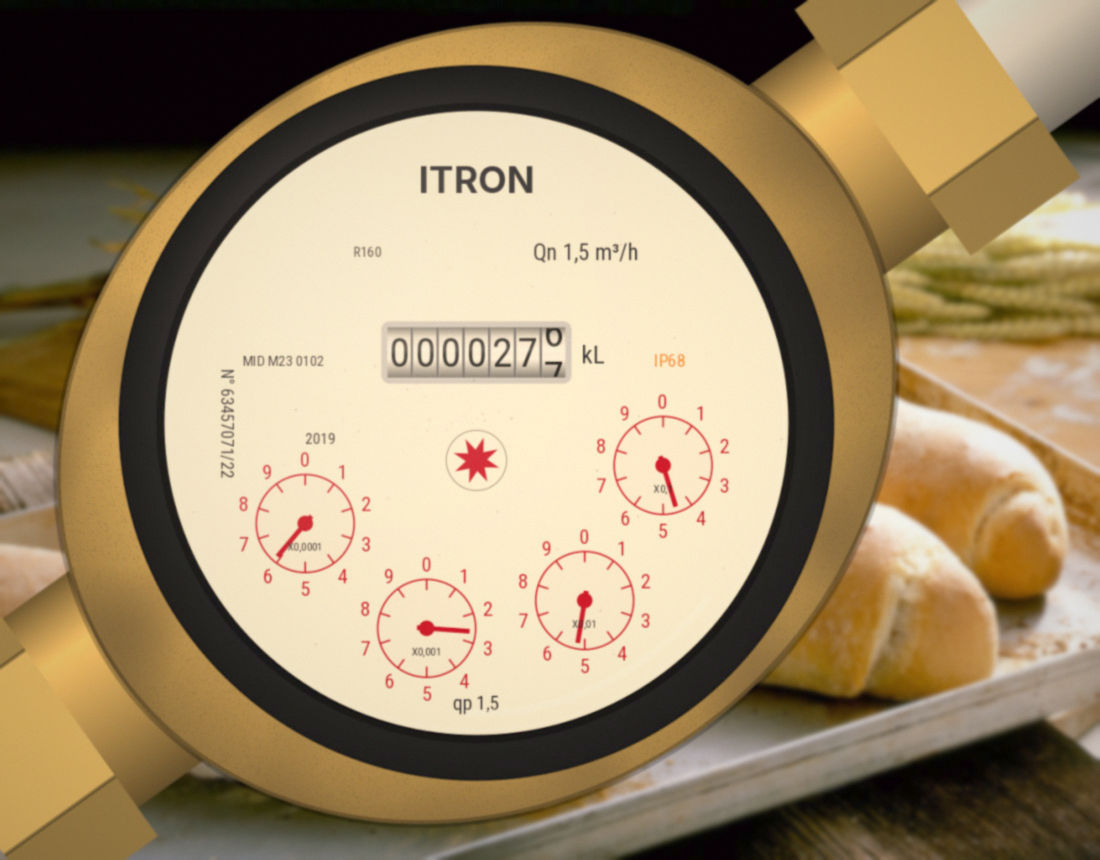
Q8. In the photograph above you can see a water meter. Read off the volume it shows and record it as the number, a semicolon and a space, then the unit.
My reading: 276.4526; kL
